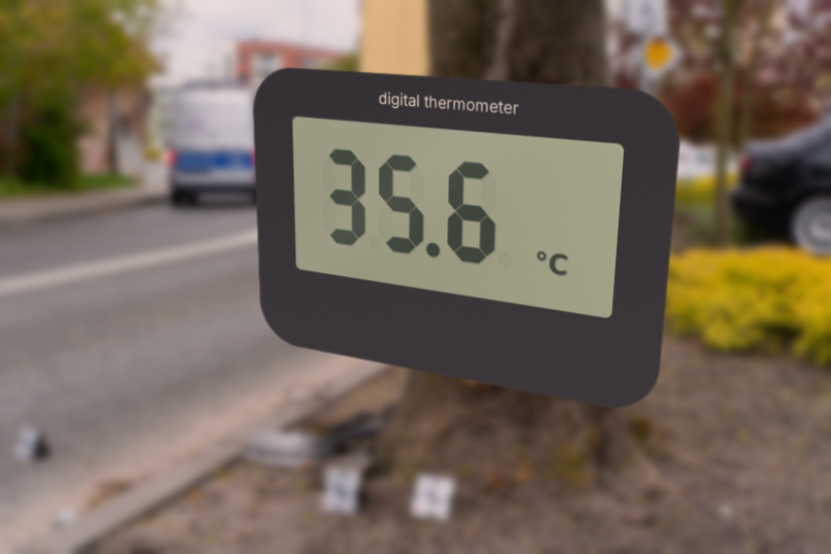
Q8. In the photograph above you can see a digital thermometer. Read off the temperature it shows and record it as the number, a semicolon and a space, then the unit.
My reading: 35.6; °C
